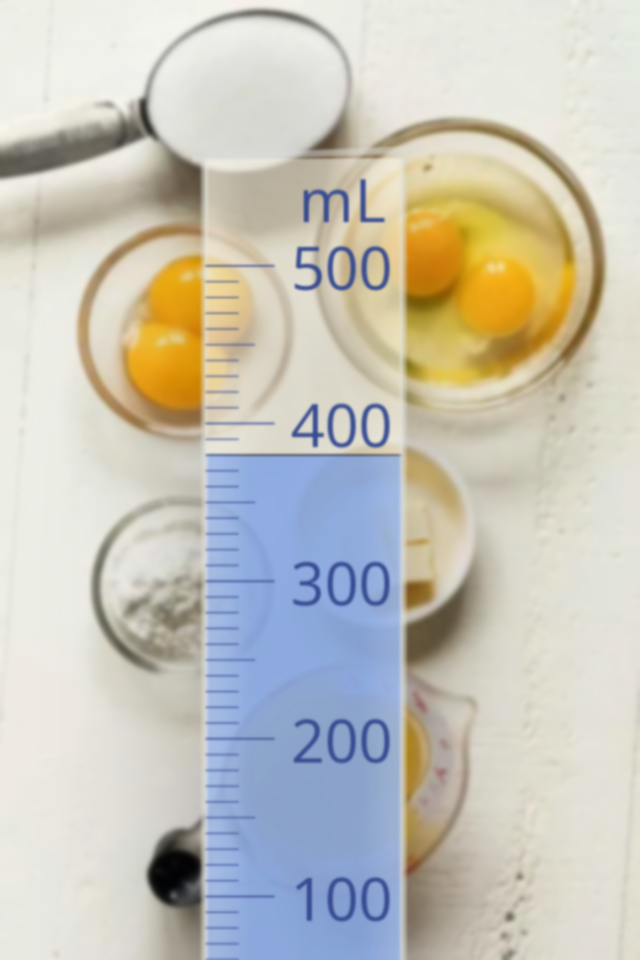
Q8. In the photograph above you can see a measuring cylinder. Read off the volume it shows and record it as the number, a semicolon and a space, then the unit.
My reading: 380; mL
